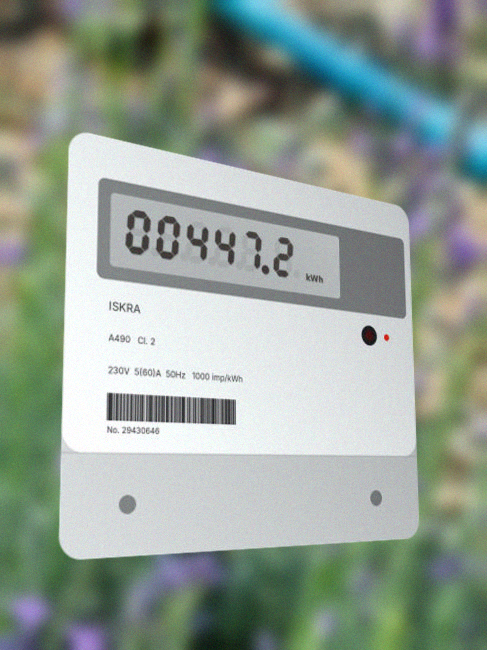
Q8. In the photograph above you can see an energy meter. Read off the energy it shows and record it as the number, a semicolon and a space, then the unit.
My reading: 447.2; kWh
